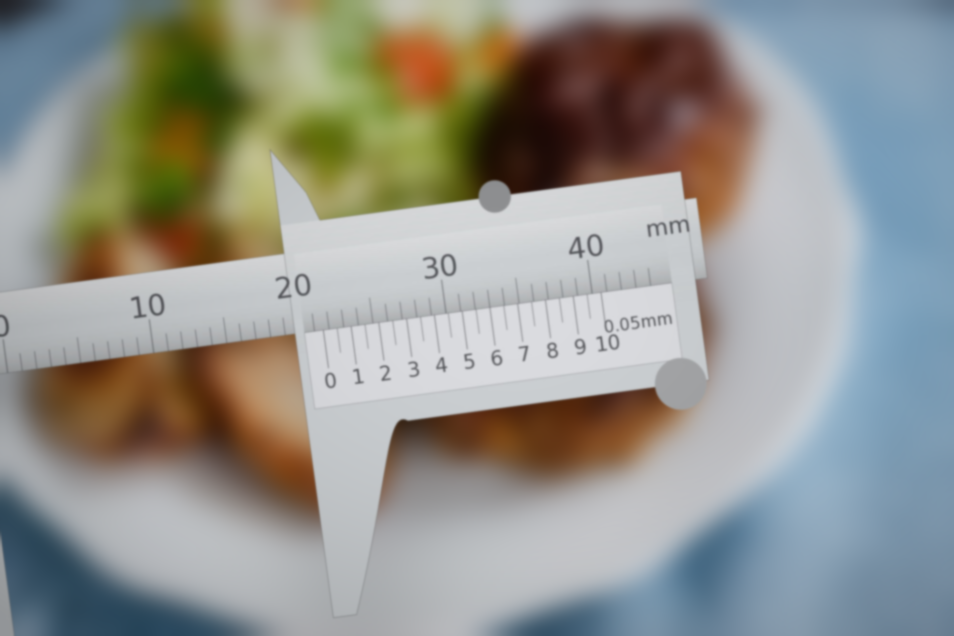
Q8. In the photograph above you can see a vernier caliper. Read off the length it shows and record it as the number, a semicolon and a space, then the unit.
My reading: 21.6; mm
